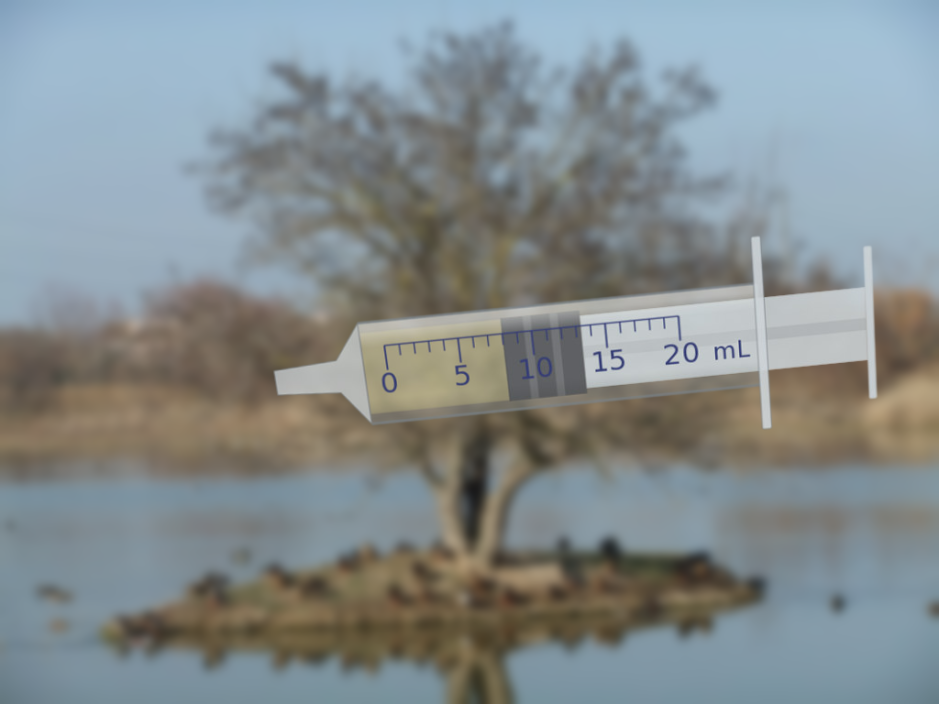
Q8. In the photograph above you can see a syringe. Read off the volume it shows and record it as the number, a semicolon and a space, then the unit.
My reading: 8; mL
